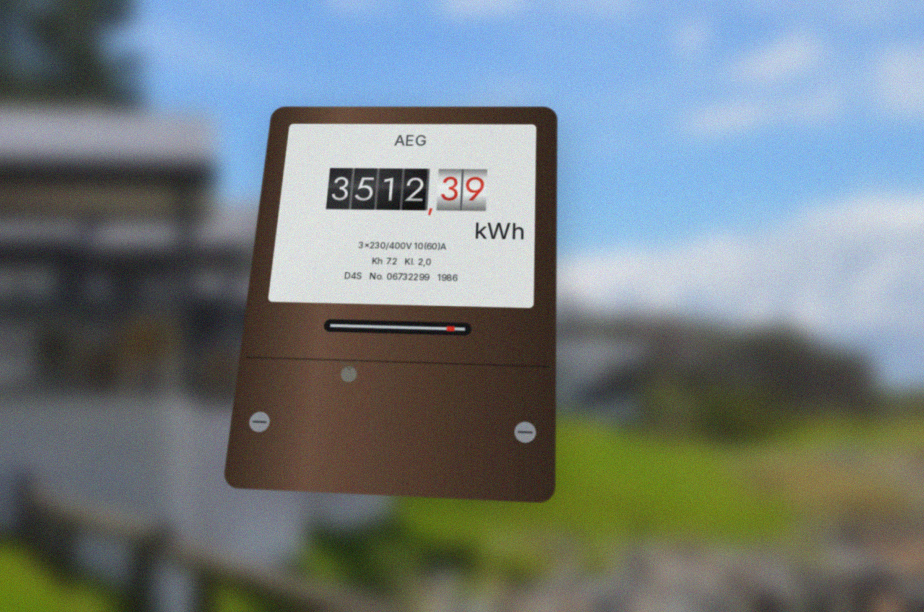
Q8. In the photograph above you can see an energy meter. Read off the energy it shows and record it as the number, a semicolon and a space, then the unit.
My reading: 3512.39; kWh
